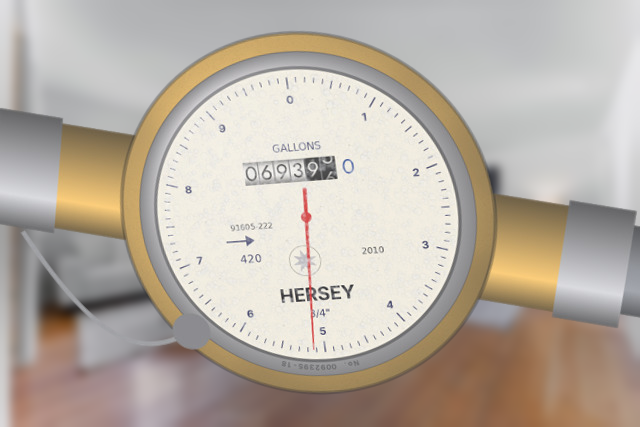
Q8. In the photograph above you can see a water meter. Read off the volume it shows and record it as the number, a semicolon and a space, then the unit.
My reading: 693955.1; gal
